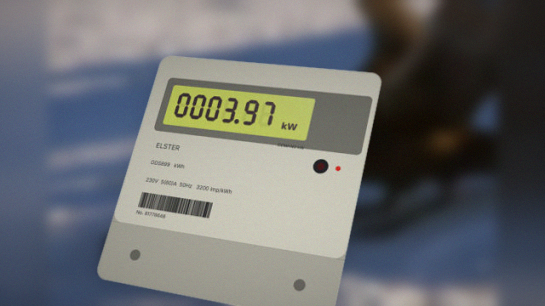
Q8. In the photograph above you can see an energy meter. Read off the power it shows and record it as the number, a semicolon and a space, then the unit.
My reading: 3.97; kW
